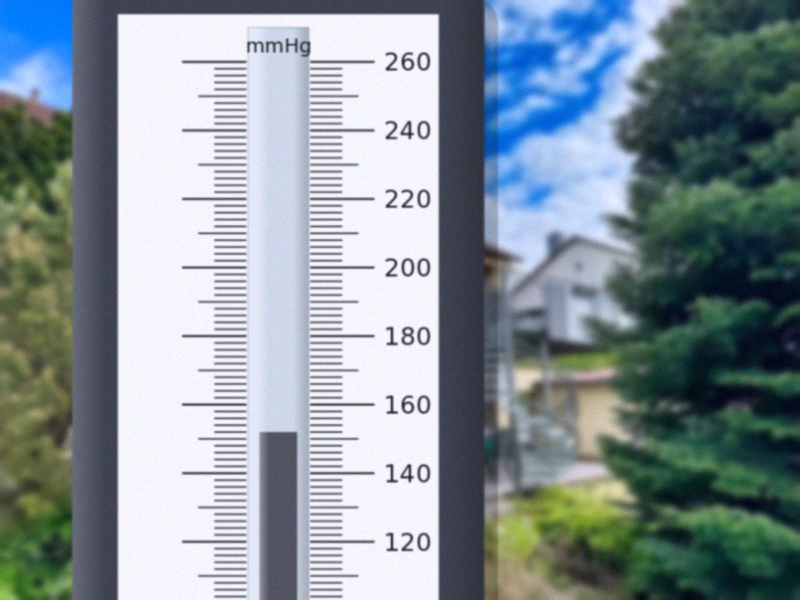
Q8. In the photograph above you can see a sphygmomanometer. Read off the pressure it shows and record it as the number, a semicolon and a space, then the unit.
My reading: 152; mmHg
